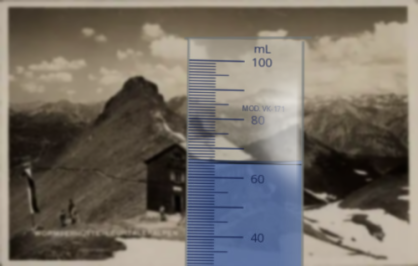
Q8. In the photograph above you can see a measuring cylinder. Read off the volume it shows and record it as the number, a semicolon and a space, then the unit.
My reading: 65; mL
